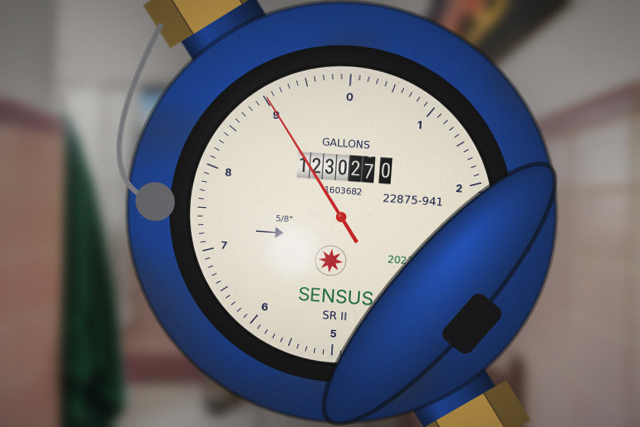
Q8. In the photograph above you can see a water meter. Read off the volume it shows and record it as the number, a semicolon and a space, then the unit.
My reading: 1230269.0; gal
